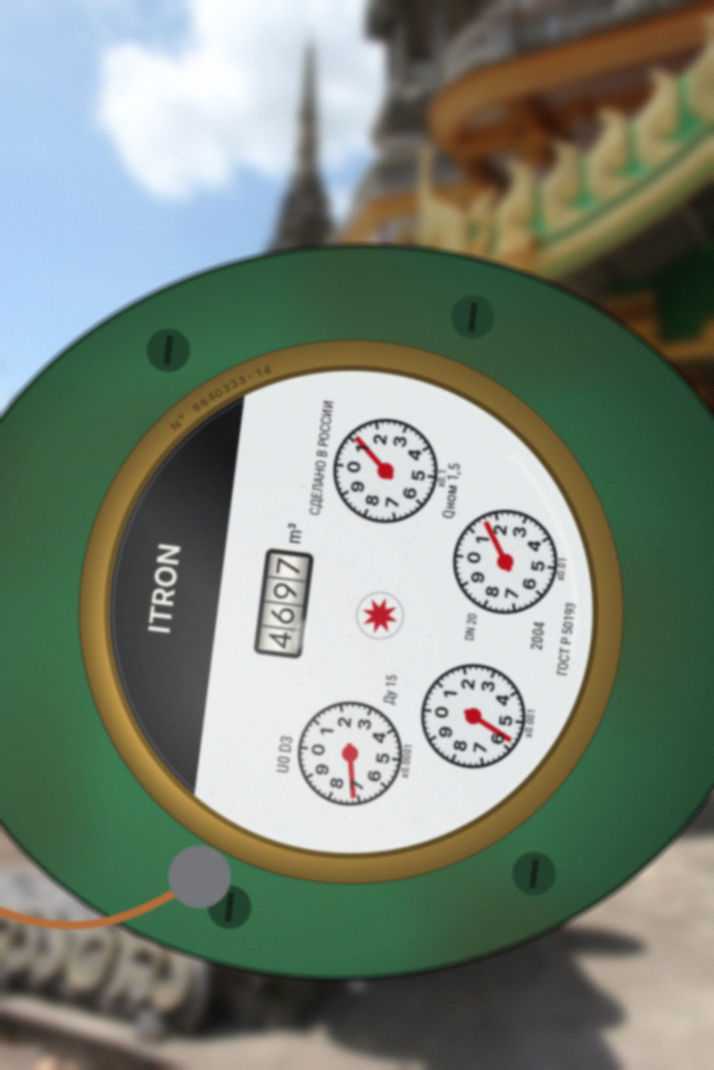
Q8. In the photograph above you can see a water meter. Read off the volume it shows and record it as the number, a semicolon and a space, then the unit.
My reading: 4697.1157; m³
